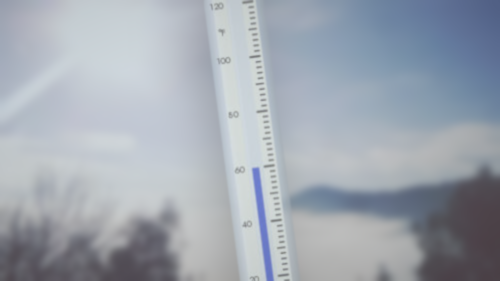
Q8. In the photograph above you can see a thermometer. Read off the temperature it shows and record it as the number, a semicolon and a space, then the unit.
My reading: 60; °F
